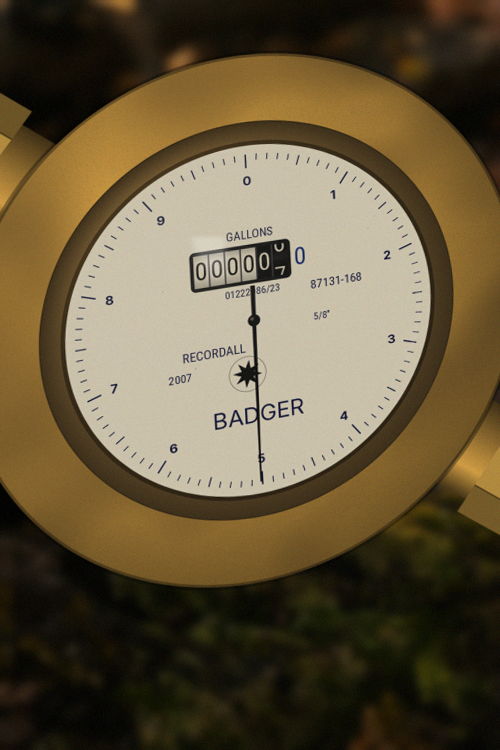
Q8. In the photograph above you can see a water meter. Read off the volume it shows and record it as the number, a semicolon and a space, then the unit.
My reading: 65.0; gal
